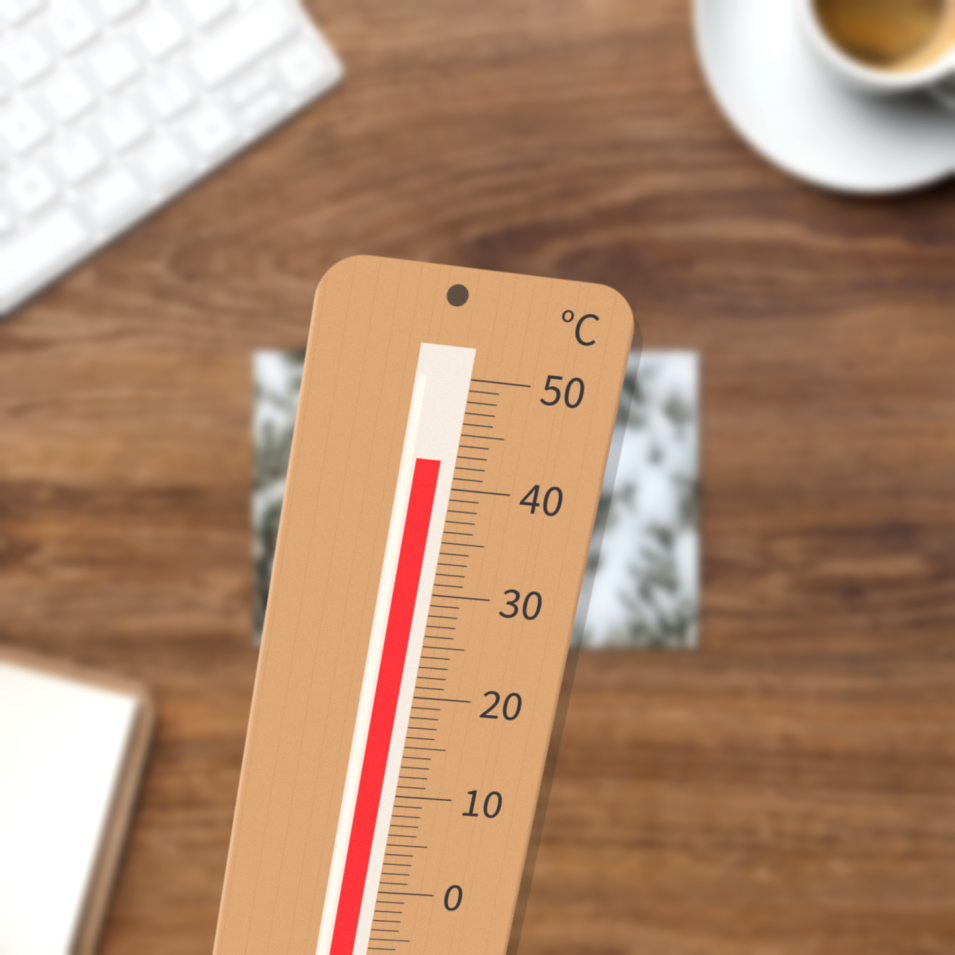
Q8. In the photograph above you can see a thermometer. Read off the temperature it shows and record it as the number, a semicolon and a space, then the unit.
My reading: 42.5; °C
